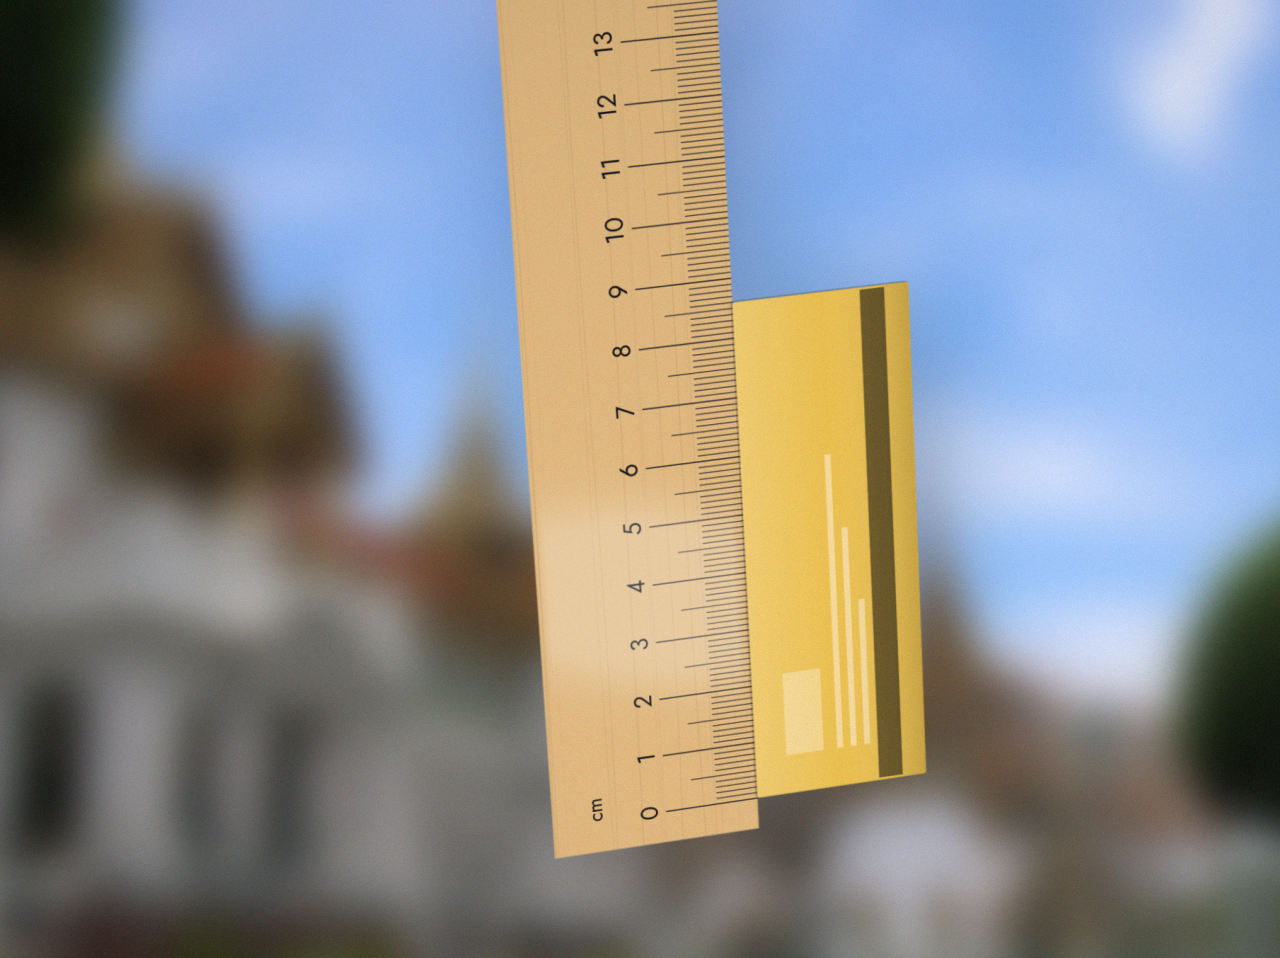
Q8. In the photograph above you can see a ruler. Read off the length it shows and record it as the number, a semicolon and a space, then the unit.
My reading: 8.6; cm
